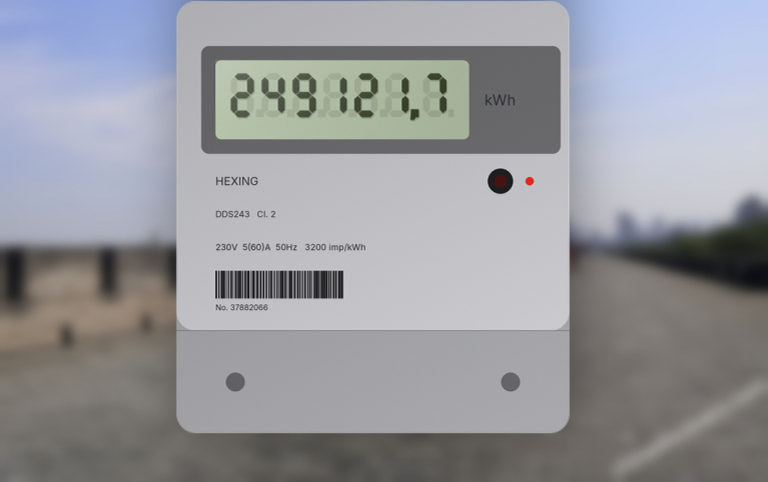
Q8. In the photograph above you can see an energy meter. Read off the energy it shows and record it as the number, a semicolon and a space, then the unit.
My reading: 249121.7; kWh
